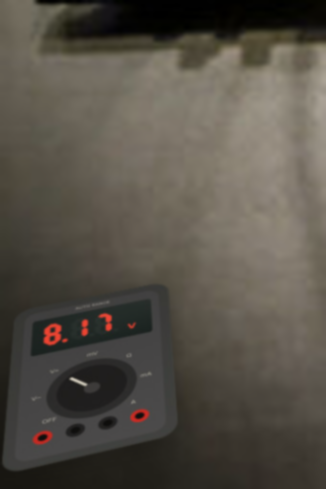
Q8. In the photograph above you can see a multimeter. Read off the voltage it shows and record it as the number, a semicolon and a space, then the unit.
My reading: 8.17; V
